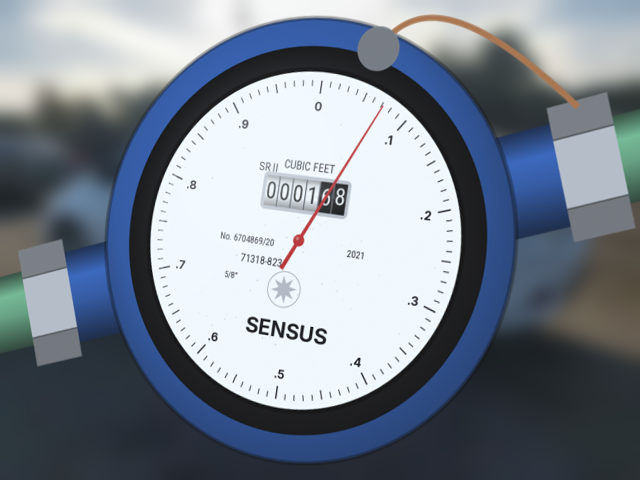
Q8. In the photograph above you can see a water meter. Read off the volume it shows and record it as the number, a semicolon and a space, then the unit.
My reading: 168.07; ft³
